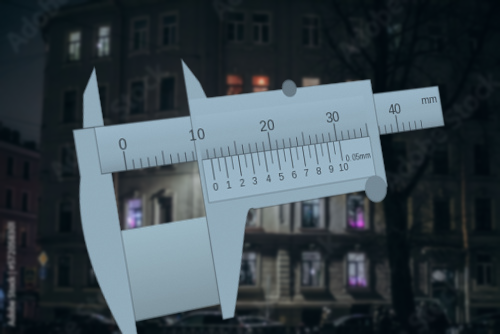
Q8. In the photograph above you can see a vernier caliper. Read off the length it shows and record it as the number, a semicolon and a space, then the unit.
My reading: 11.4; mm
